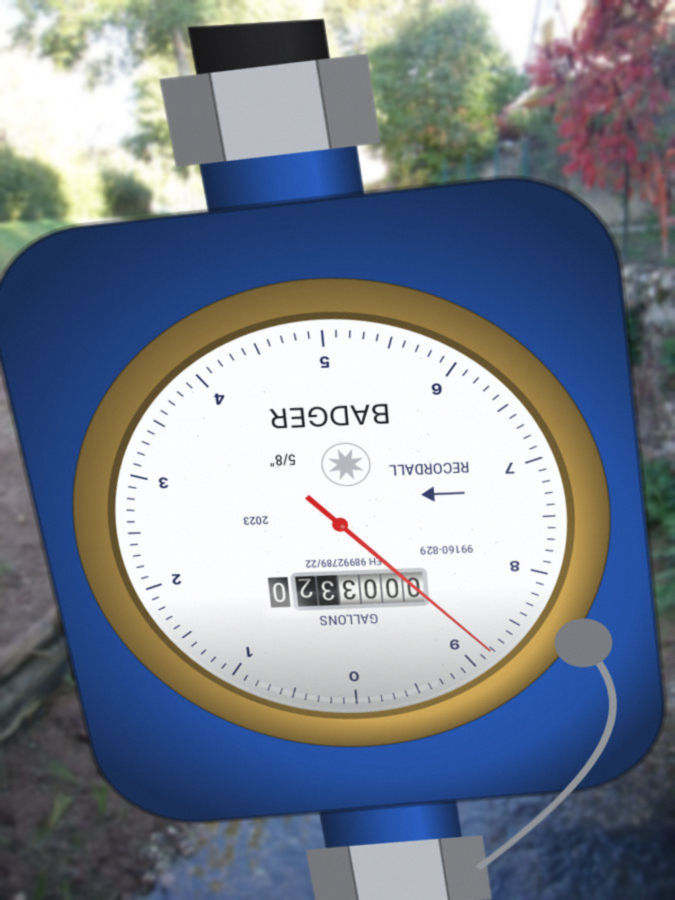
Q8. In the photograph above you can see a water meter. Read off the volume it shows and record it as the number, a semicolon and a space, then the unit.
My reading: 3318.8; gal
